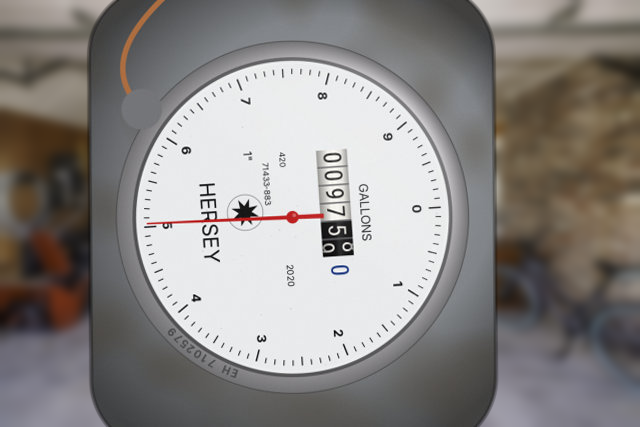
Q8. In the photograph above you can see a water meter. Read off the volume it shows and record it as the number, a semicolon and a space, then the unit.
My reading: 97585.0; gal
